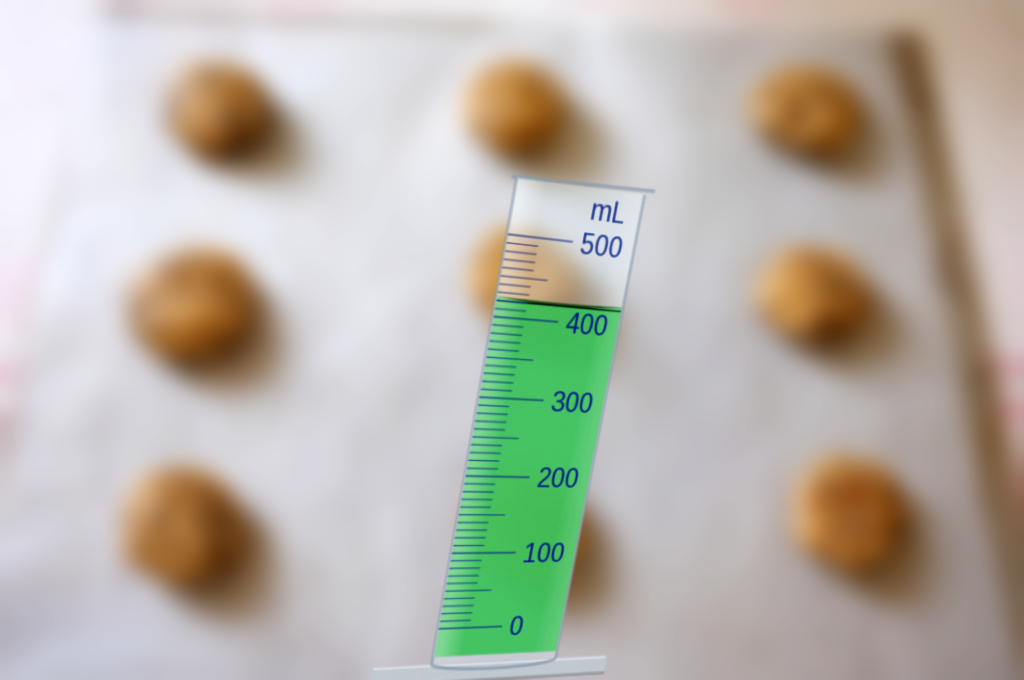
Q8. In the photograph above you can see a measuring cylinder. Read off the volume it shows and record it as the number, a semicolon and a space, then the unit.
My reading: 420; mL
